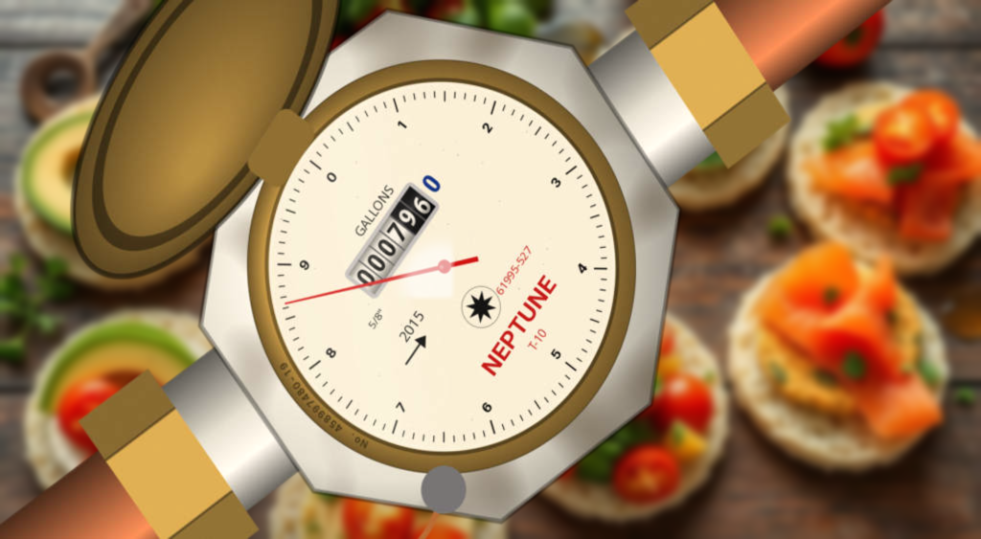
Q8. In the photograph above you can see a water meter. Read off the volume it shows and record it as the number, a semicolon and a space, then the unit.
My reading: 7958.6; gal
